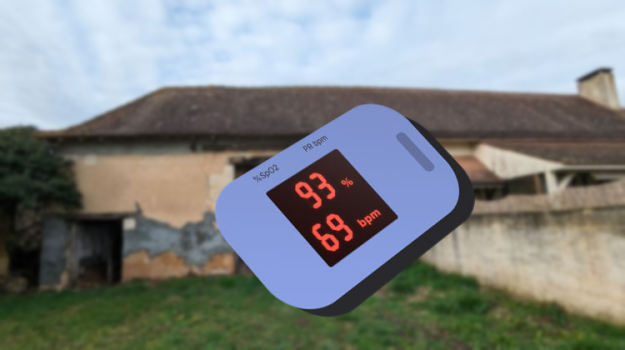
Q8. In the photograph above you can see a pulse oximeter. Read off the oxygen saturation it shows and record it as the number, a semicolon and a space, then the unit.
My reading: 93; %
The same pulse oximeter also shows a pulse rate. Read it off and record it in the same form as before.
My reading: 69; bpm
